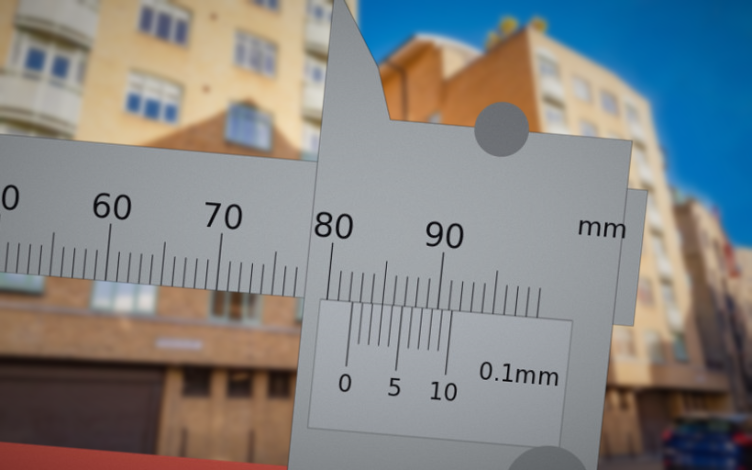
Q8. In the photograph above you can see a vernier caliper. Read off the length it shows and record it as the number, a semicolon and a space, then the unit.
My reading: 82.3; mm
